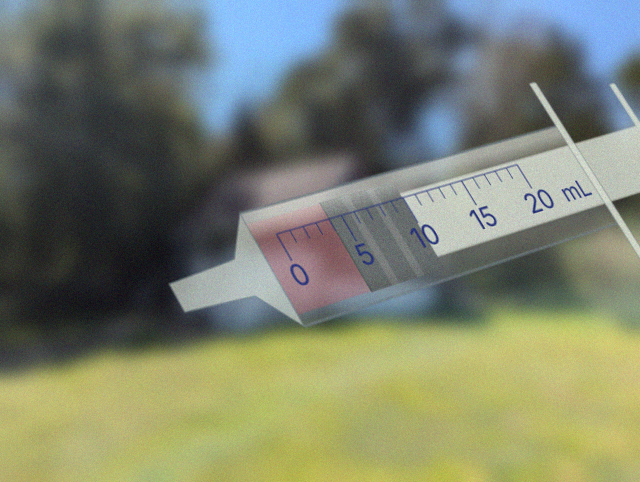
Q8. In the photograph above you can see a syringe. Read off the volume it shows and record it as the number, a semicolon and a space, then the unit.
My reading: 4; mL
